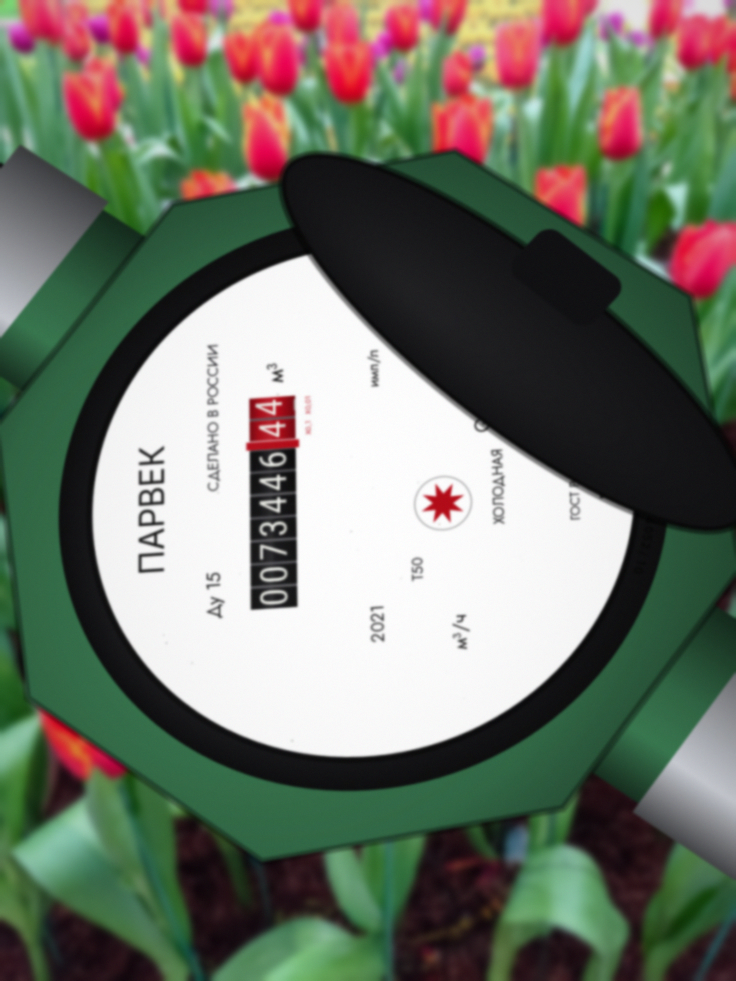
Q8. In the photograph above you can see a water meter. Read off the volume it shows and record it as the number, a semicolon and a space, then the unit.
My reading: 73446.44; m³
